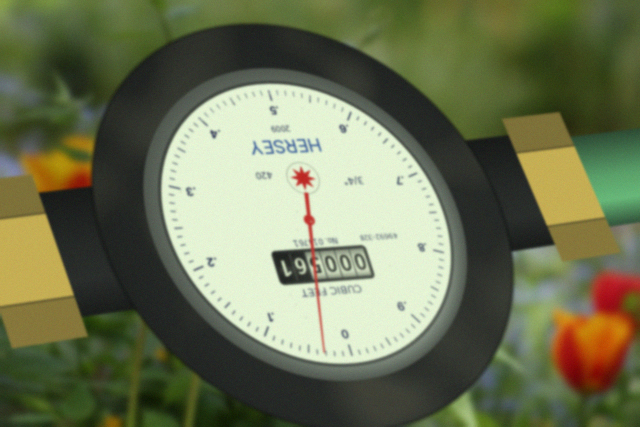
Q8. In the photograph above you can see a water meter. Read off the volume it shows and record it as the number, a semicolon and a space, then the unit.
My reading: 561.03; ft³
